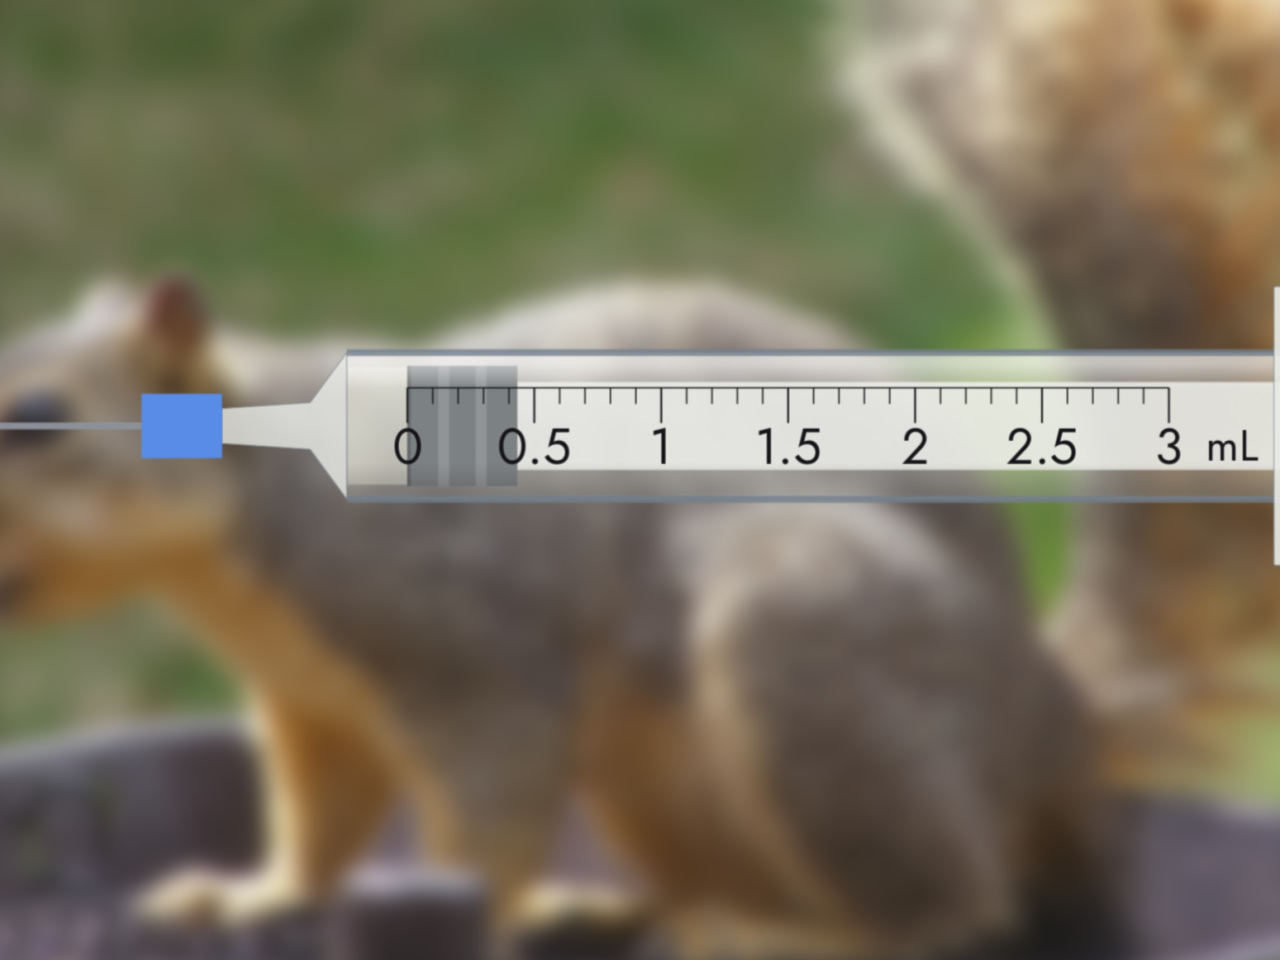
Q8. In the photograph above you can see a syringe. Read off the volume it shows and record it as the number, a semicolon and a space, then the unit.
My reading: 0; mL
